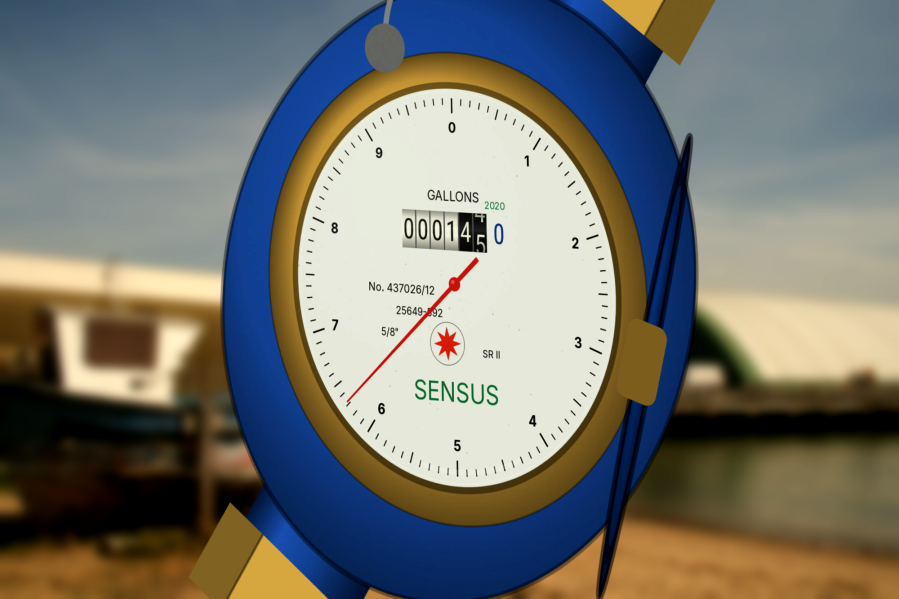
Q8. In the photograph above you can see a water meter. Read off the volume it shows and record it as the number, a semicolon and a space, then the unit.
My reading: 1446.3; gal
